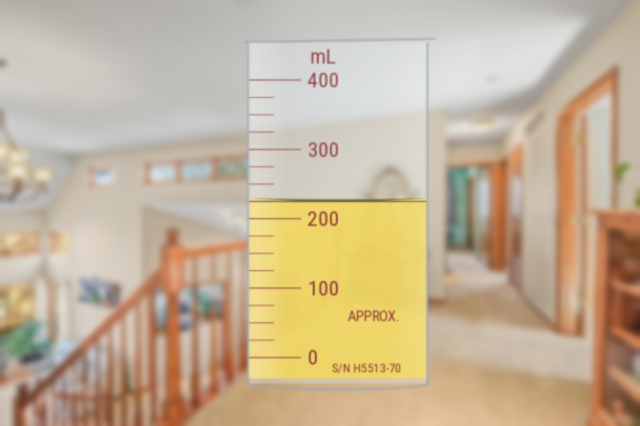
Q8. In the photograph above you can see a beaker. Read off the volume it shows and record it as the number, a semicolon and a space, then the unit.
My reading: 225; mL
